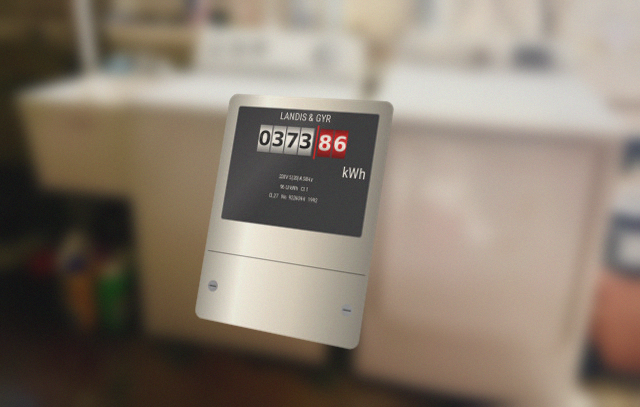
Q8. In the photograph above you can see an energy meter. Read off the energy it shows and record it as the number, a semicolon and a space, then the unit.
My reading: 373.86; kWh
